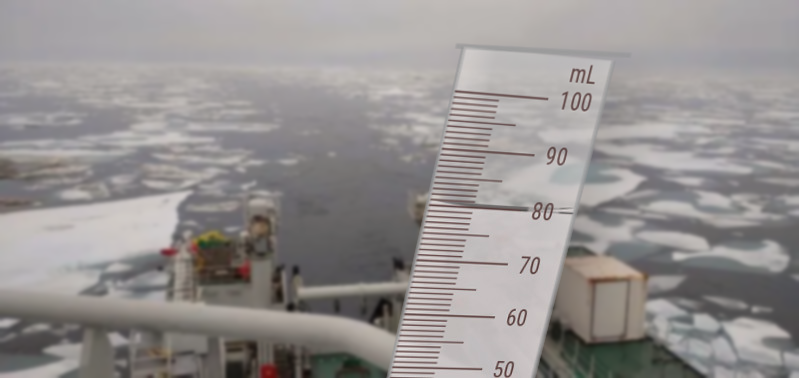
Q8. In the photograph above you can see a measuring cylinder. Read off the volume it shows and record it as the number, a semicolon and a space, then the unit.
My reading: 80; mL
